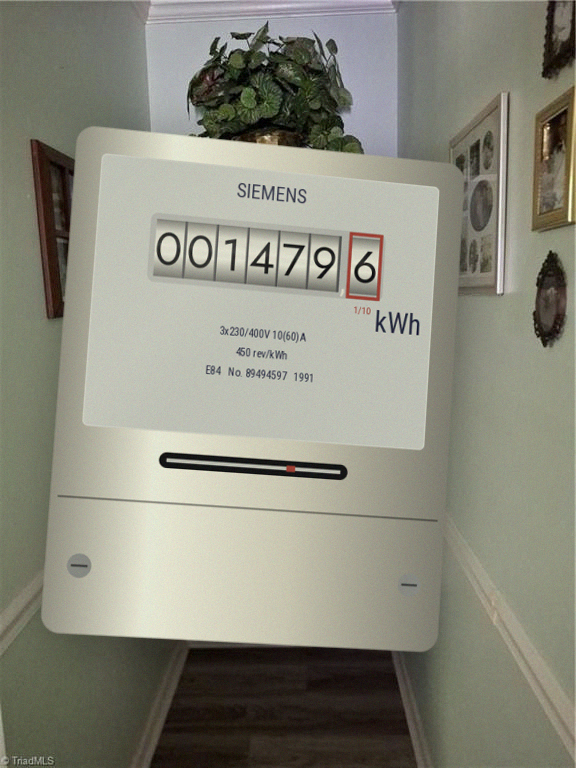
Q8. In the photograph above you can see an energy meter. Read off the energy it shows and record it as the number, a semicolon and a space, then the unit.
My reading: 1479.6; kWh
